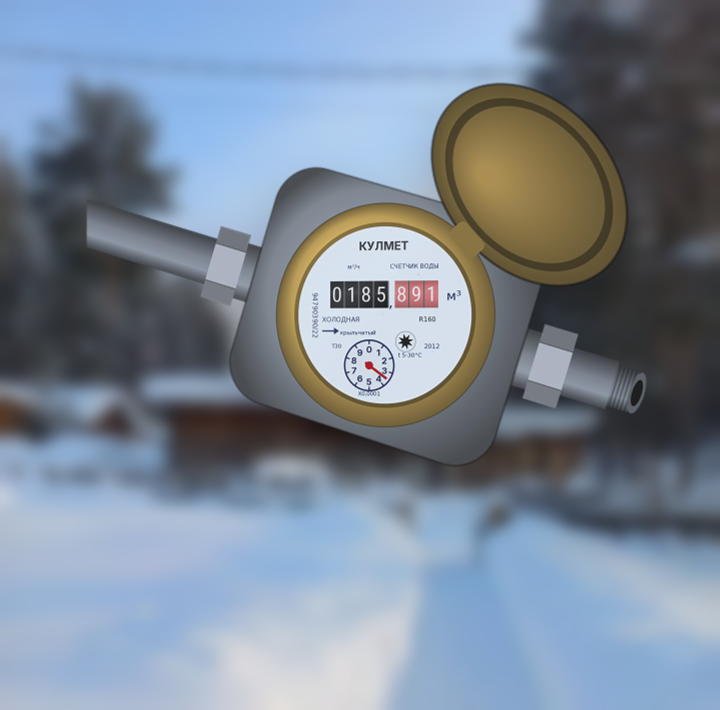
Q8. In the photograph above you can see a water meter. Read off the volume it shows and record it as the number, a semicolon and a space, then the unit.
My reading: 185.8913; m³
